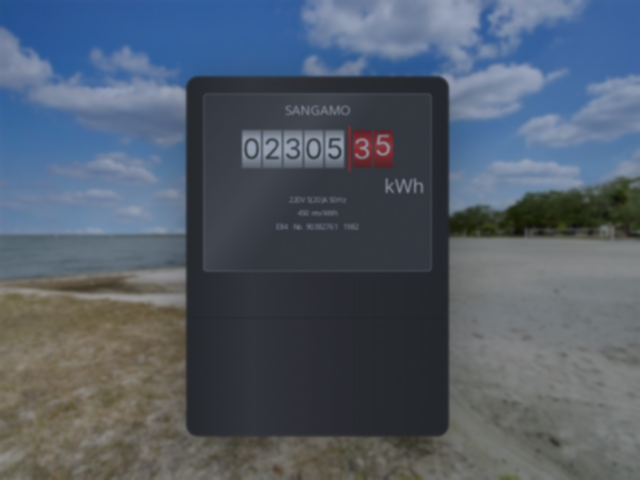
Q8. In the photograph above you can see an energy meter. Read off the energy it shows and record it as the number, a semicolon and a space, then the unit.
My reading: 2305.35; kWh
